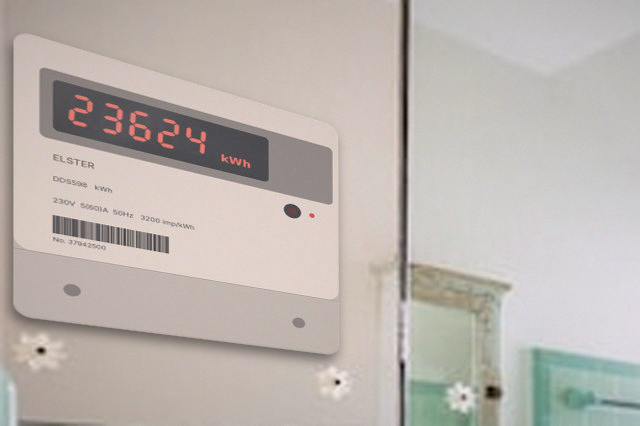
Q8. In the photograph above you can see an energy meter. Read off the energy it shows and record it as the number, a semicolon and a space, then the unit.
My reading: 23624; kWh
